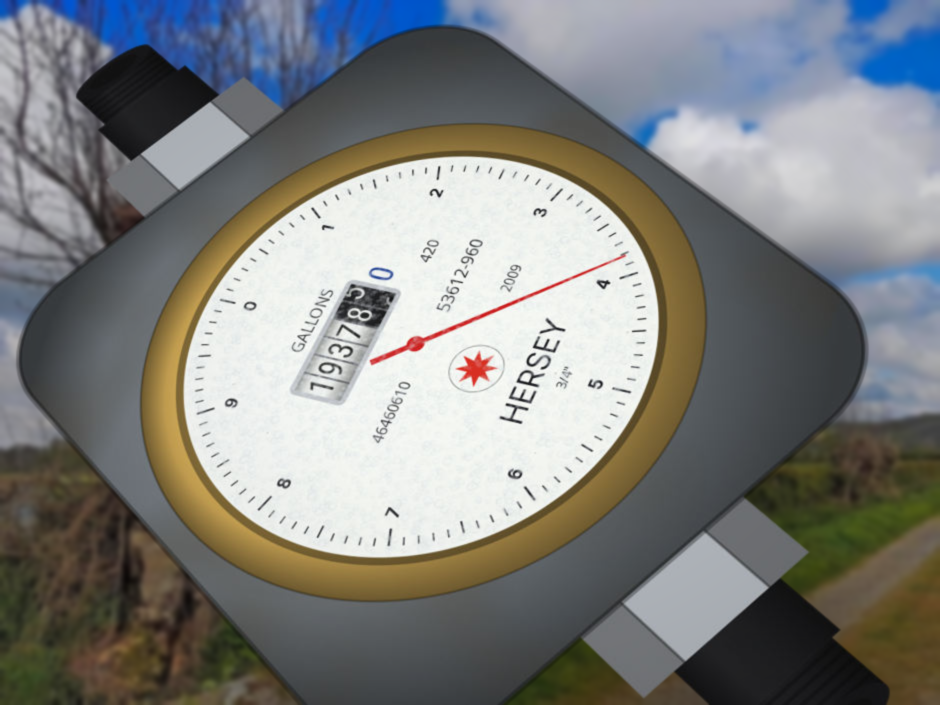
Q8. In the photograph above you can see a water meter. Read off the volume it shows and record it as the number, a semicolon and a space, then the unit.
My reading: 1937853.8; gal
